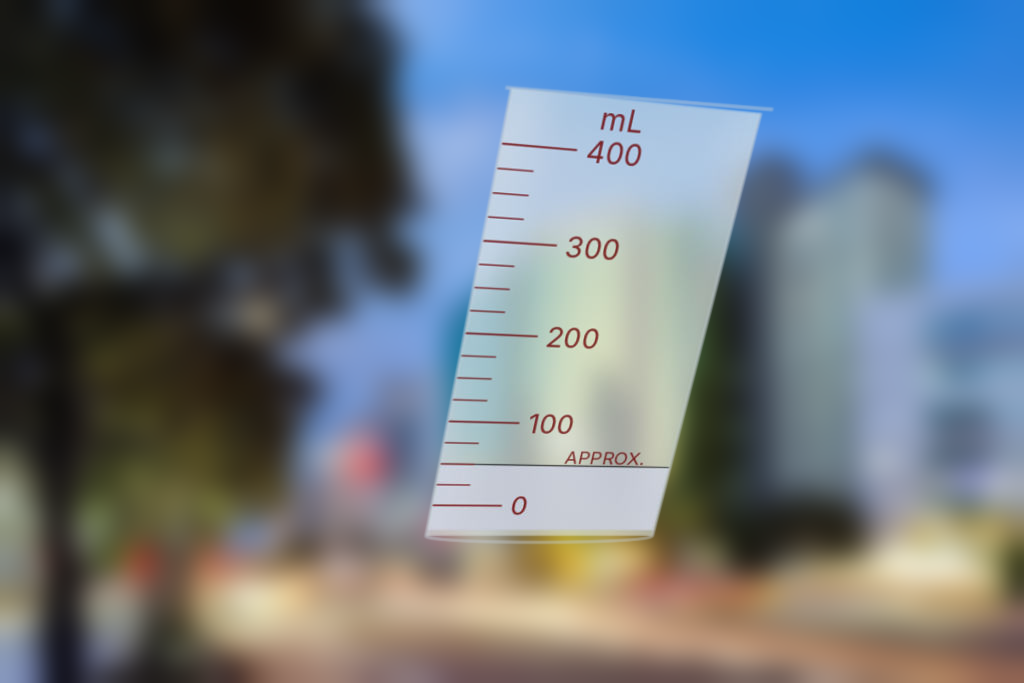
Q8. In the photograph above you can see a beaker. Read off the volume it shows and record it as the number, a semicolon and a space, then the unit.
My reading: 50; mL
